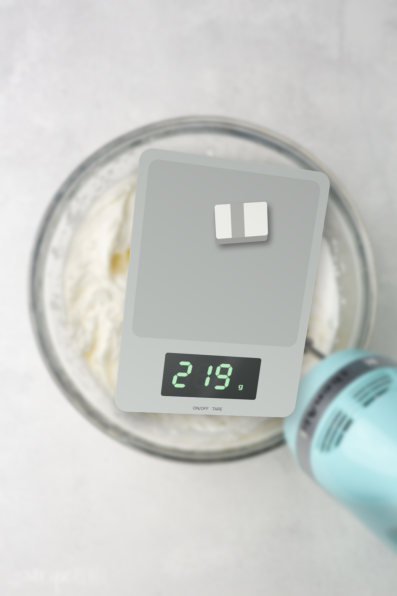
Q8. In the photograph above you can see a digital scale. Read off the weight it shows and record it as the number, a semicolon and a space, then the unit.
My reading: 219; g
